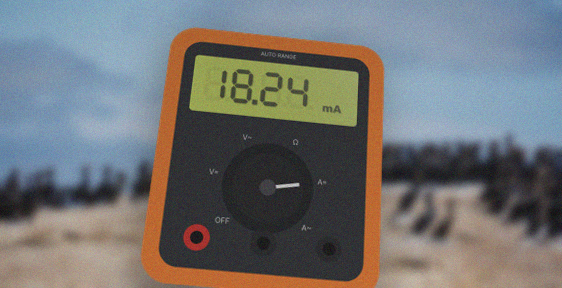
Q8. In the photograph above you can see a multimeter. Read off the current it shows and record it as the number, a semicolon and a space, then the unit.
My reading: 18.24; mA
